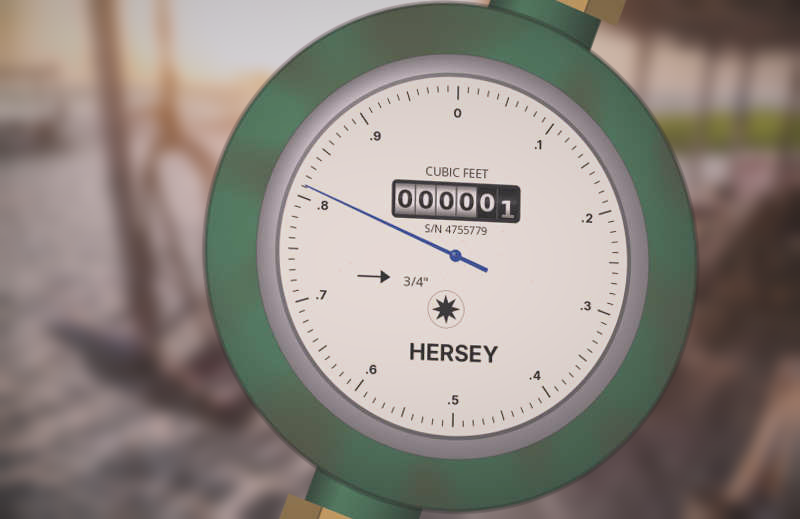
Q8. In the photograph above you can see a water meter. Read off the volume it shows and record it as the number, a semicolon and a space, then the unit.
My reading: 0.81; ft³
